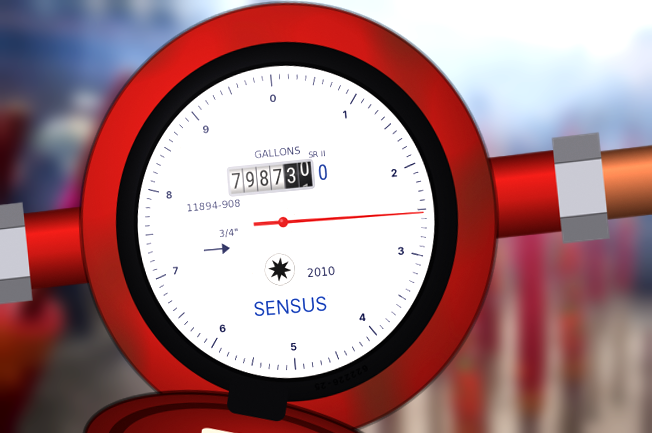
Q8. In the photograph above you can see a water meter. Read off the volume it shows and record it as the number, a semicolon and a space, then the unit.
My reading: 7987302.5; gal
